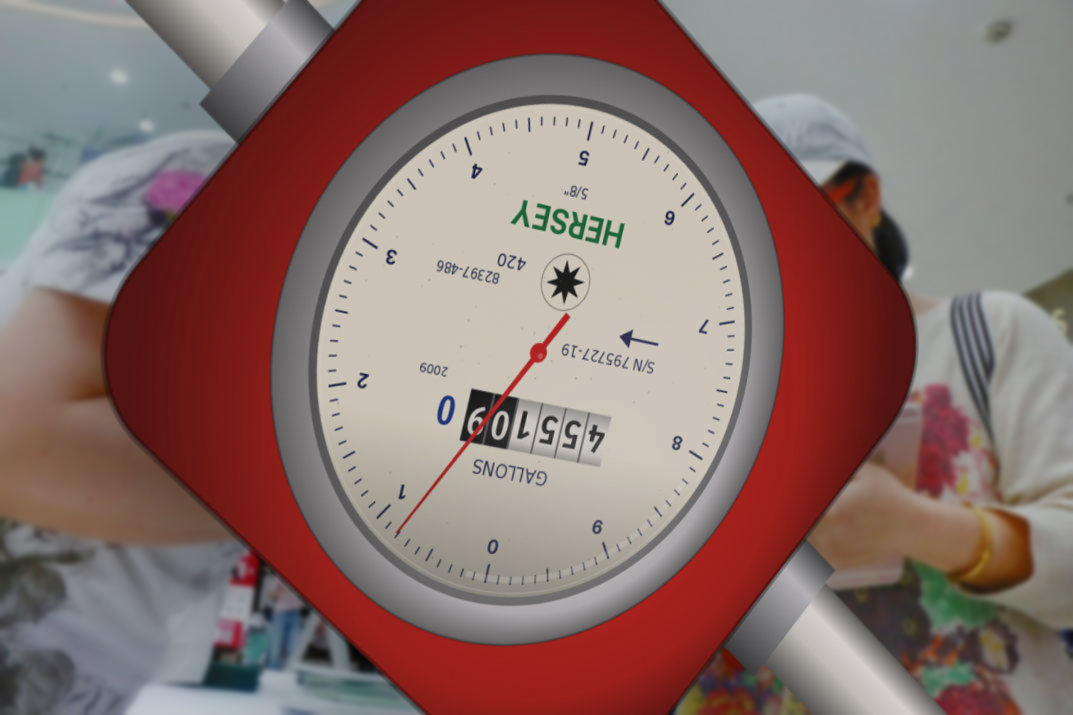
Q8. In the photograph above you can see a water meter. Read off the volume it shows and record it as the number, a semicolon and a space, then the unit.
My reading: 4551090.8; gal
